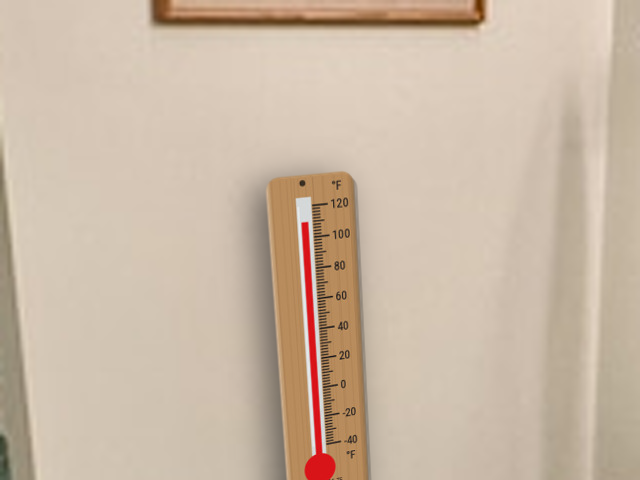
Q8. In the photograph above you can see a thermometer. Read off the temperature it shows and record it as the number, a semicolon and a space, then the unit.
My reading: 110; °F
